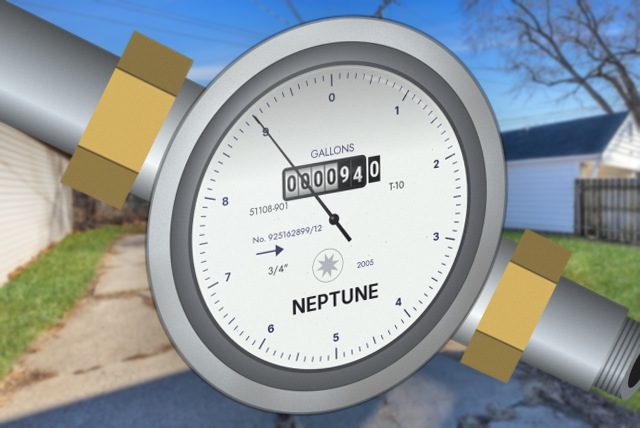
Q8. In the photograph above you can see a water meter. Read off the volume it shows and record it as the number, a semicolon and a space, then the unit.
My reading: 939.0; gal
